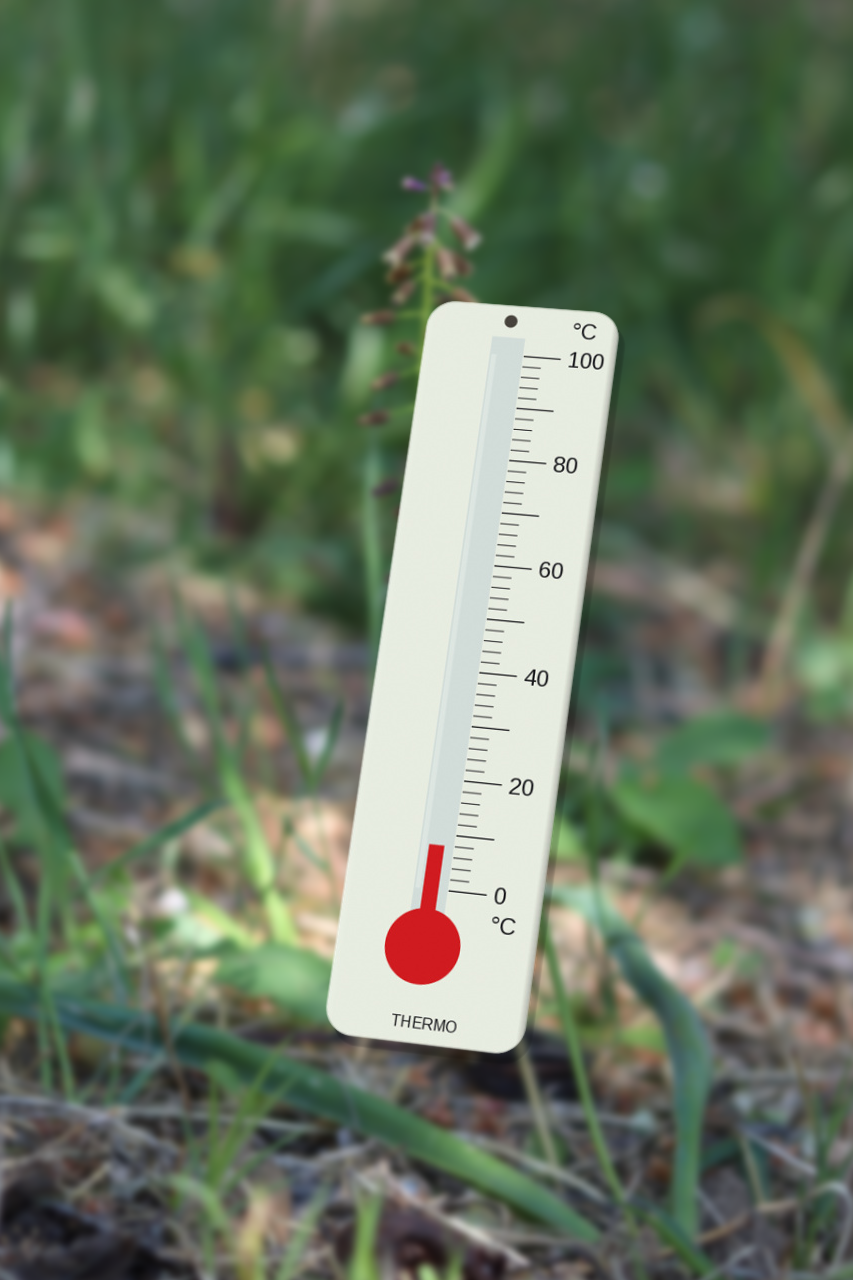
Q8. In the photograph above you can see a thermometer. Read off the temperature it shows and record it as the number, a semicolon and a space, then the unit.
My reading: 8; °C
